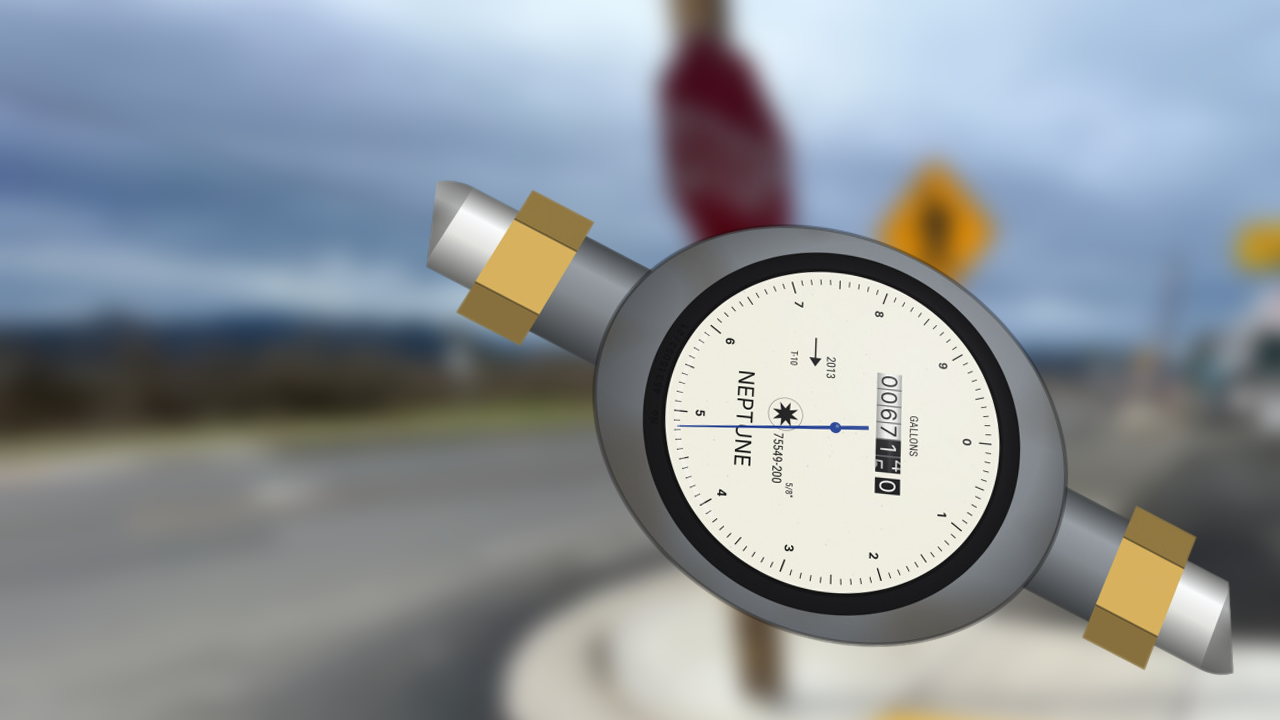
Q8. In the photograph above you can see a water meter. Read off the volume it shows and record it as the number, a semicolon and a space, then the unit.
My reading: 67144.8; gal
